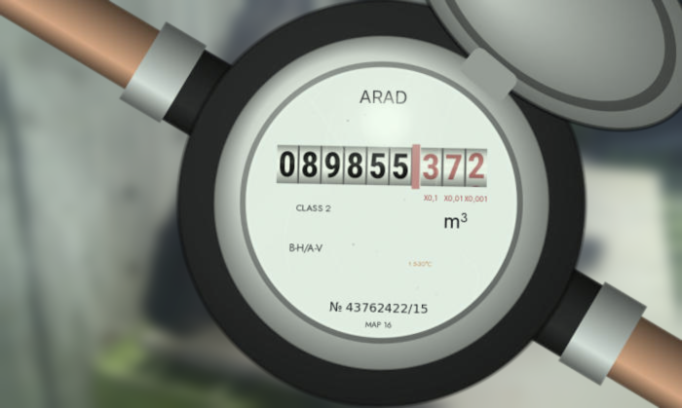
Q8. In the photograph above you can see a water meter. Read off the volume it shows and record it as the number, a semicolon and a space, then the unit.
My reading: 89855.372; m³
